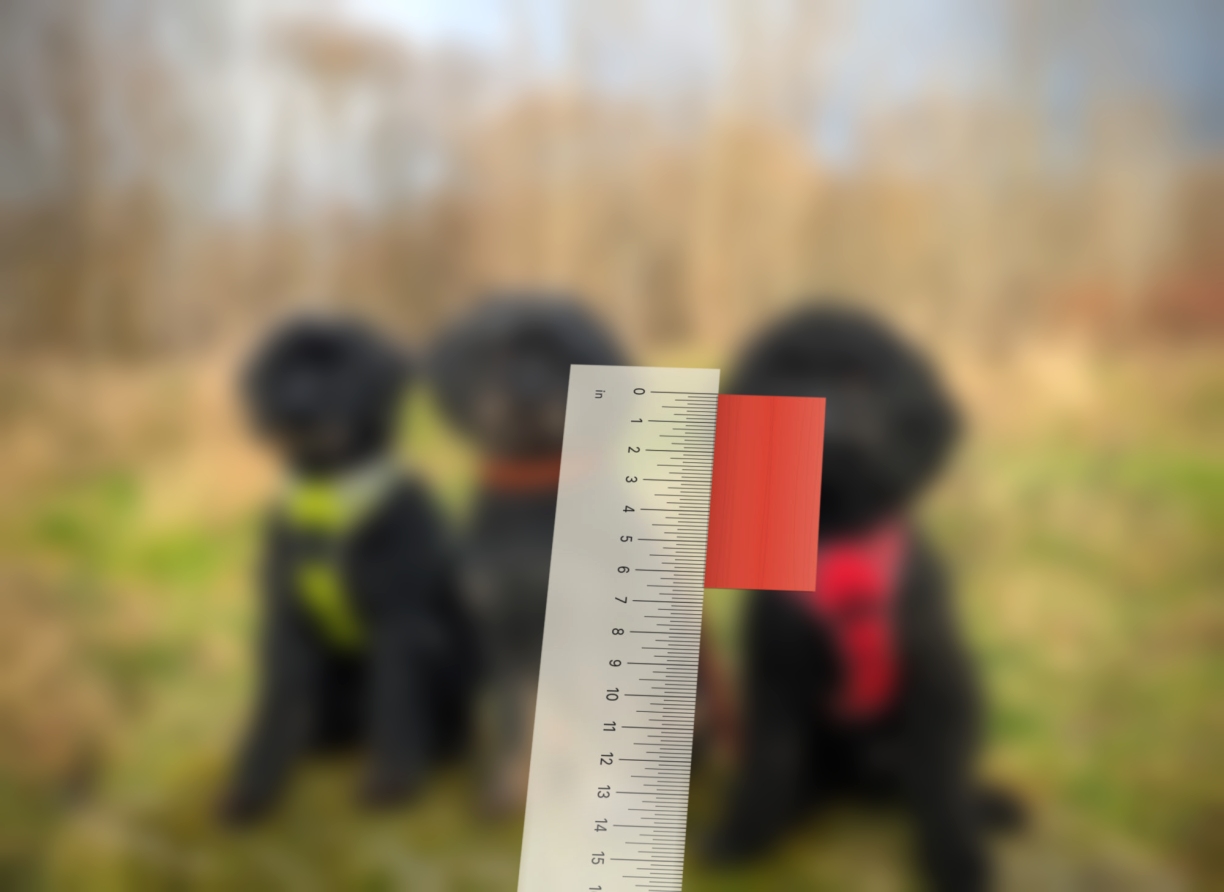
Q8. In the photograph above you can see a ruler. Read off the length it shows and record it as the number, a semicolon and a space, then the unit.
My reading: 6.5; in
